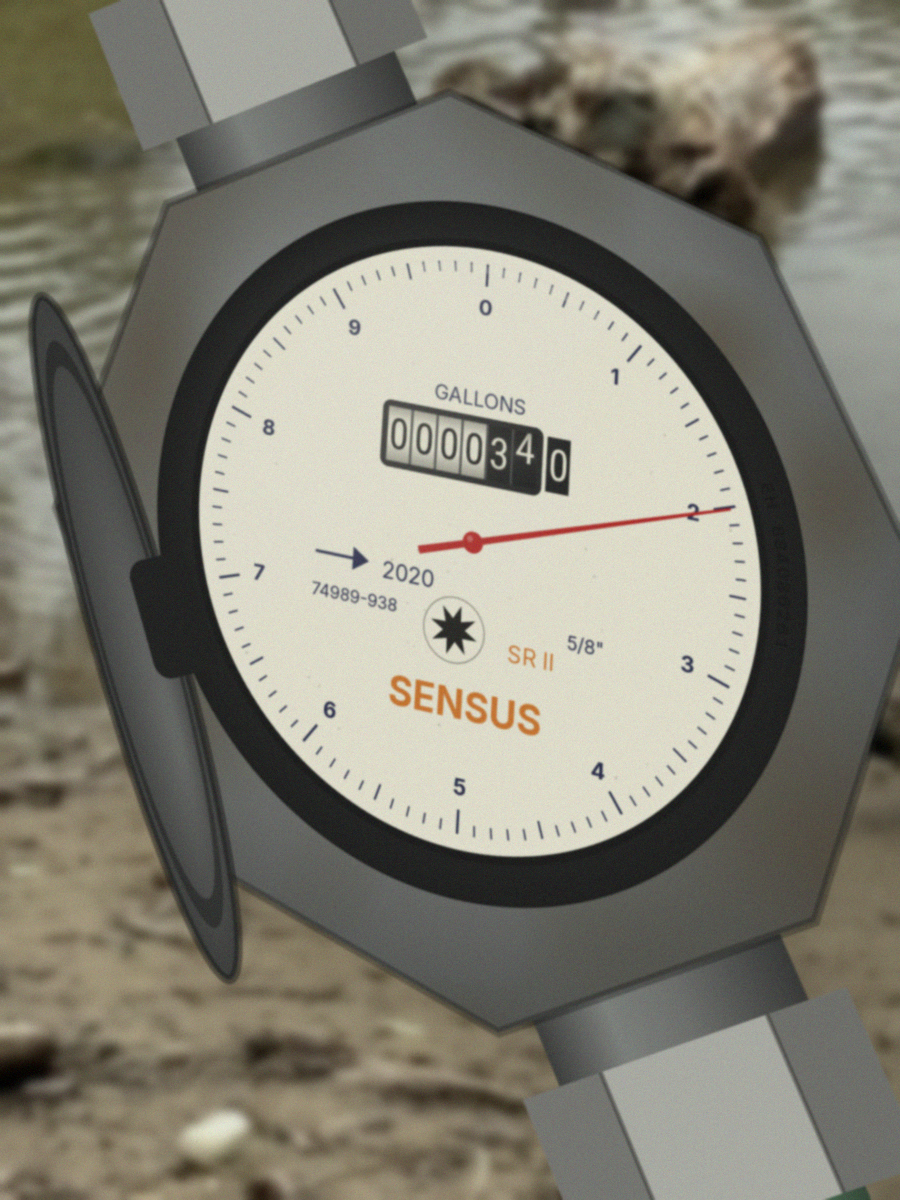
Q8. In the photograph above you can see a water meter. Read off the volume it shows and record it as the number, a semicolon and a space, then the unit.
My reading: 342.0; gal
